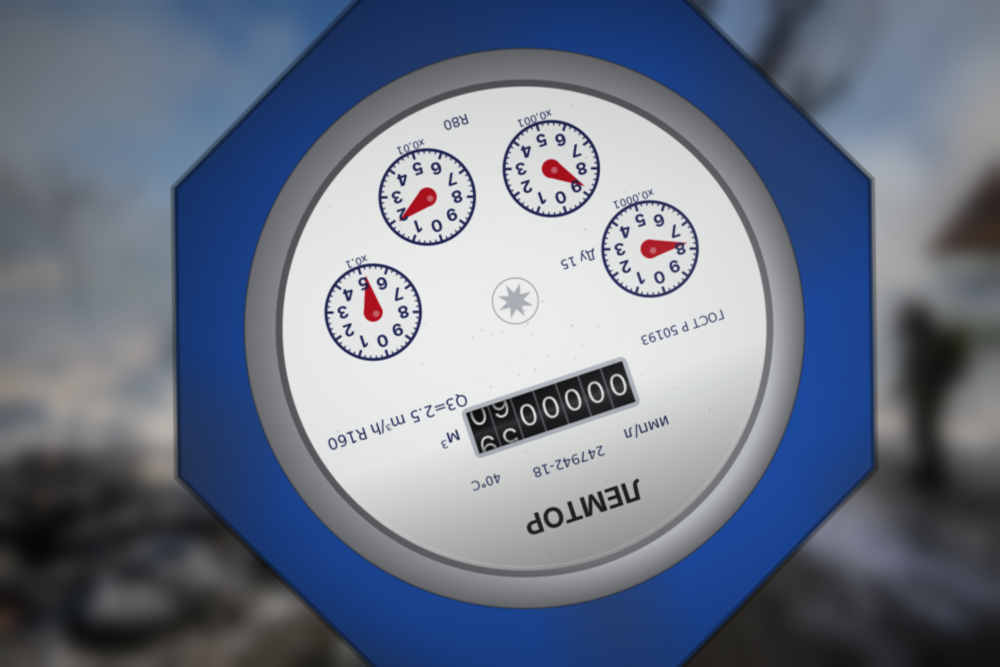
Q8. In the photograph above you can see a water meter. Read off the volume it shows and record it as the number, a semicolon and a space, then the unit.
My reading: 59.5187; m³
